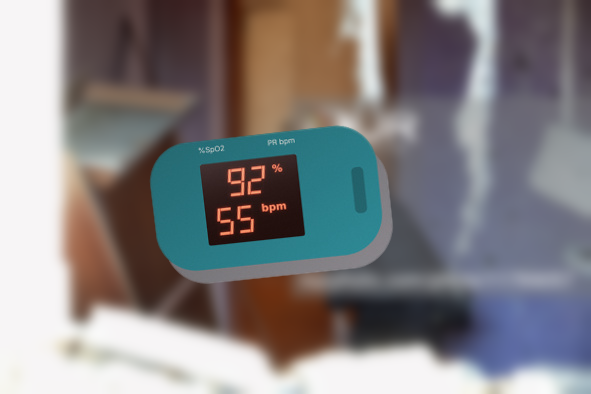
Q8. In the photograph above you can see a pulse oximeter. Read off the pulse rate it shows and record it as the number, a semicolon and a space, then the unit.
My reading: 55; bpm
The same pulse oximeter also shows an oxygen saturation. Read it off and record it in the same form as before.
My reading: 92; %
